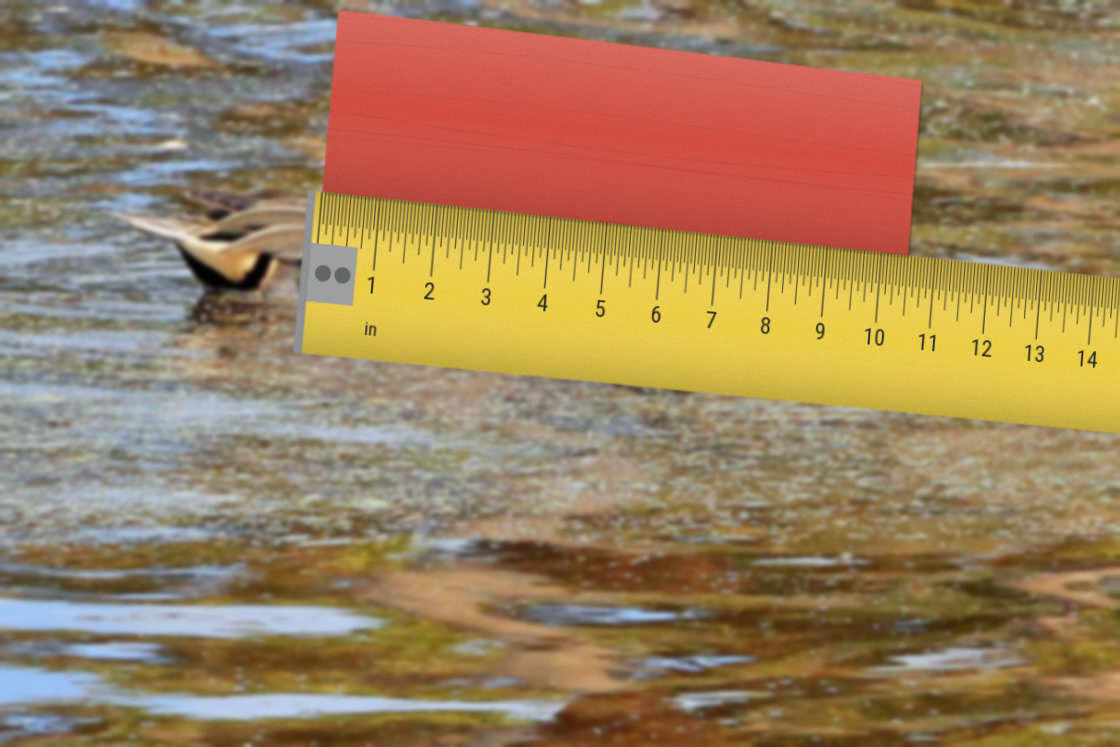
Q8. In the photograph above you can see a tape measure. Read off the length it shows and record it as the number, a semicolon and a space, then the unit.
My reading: 10.5; in
